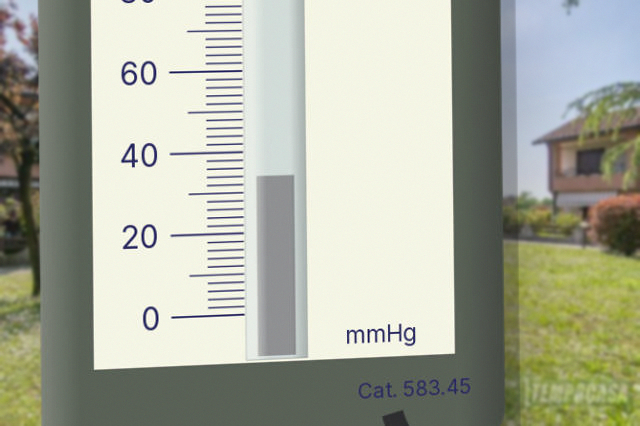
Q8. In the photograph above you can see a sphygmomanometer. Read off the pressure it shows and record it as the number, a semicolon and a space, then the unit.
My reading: 34; mmHg
